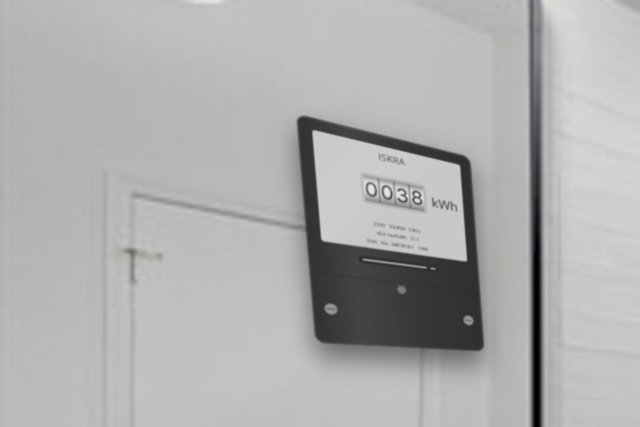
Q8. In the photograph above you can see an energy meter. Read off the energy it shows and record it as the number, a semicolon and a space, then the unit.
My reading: 38; kWh
